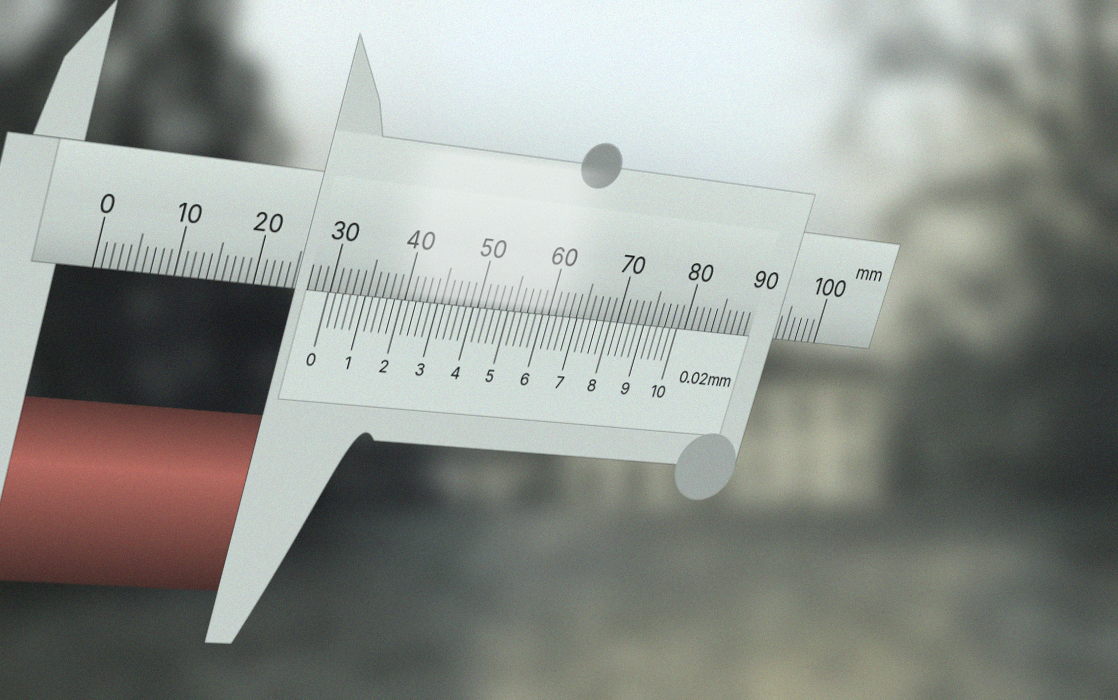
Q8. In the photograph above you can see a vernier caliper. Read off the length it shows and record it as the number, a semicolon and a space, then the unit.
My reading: 29.8; mm
